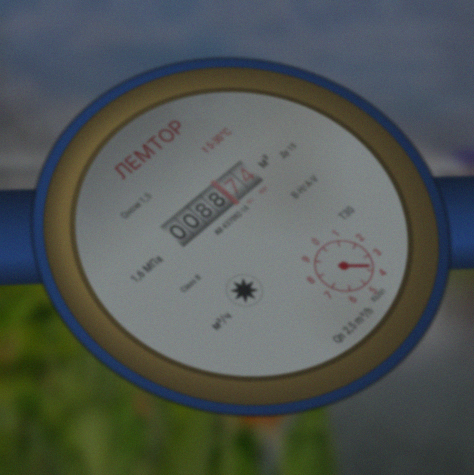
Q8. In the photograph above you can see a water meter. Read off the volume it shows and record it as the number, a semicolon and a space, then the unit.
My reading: 88.743; m³
